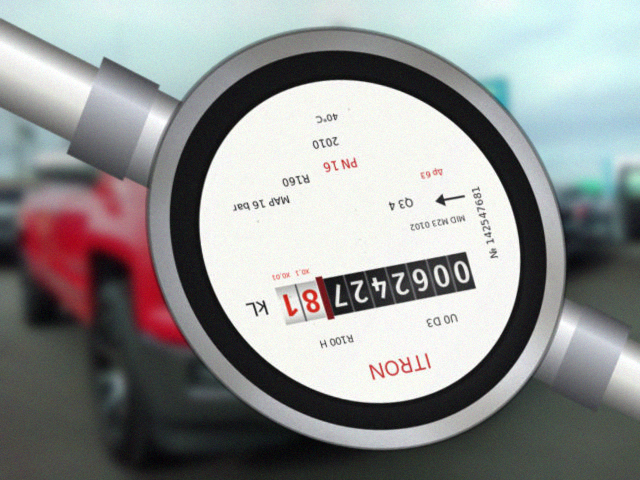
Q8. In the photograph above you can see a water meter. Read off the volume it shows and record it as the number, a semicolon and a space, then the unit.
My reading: 62427.81; kL
